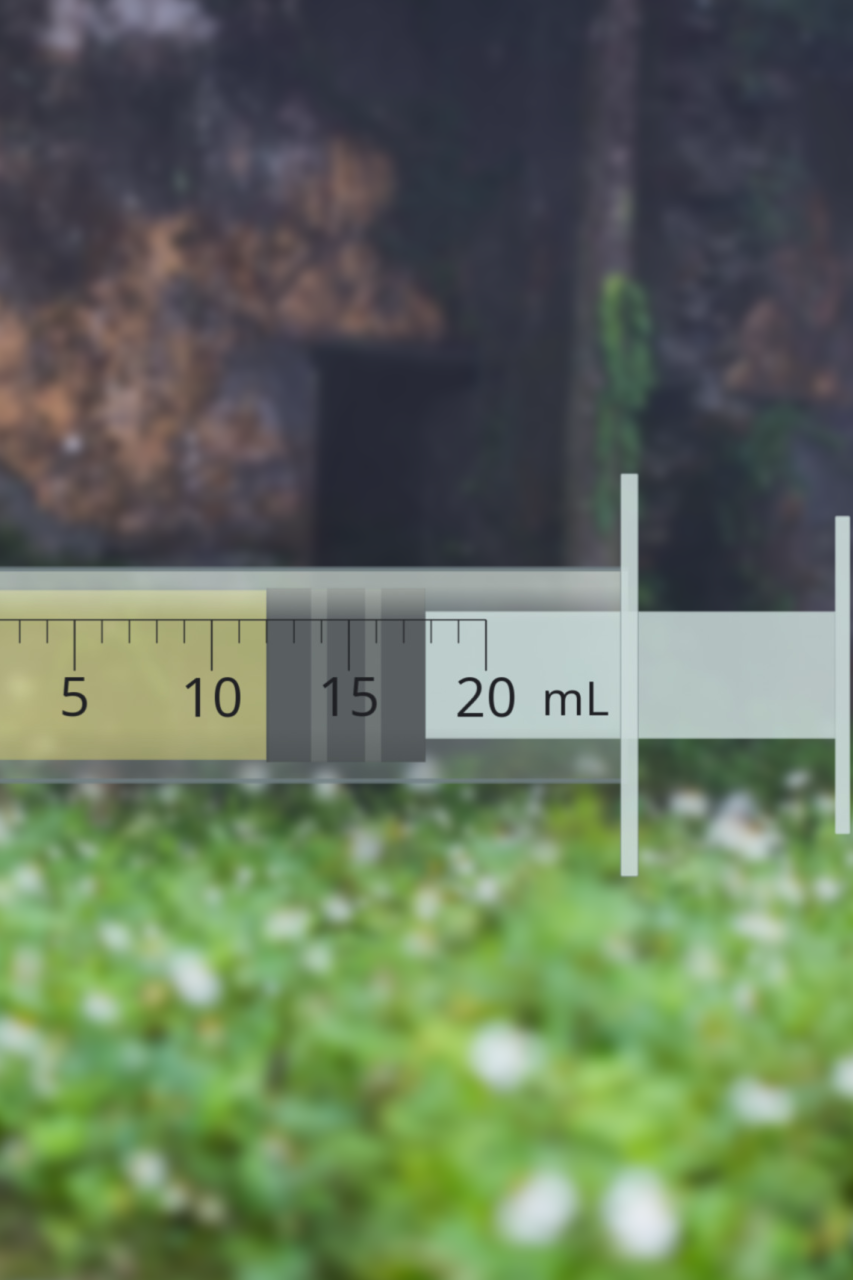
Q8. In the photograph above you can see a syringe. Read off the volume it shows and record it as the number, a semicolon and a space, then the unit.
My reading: 12; mL
